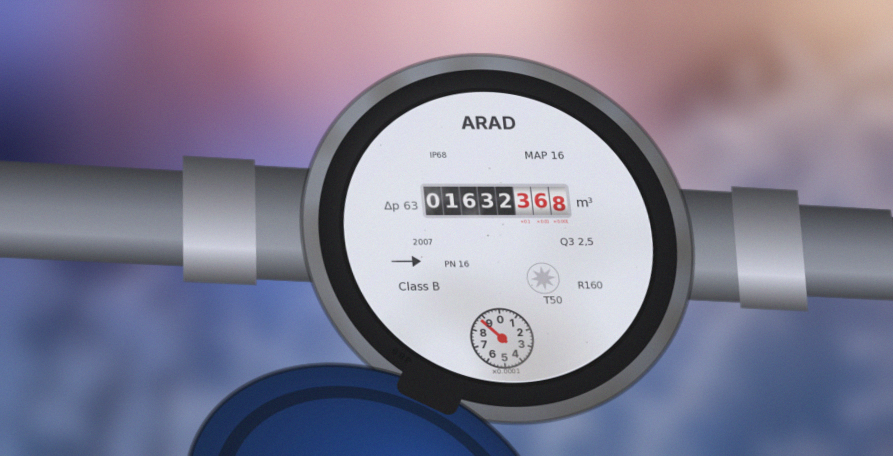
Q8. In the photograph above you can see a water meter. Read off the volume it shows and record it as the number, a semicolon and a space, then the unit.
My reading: 1632.3678; m³
